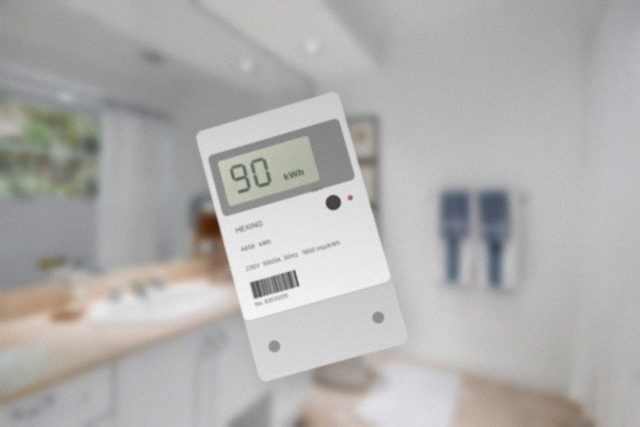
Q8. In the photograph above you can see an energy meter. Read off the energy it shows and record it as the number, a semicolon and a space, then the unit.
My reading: 90; kWh
